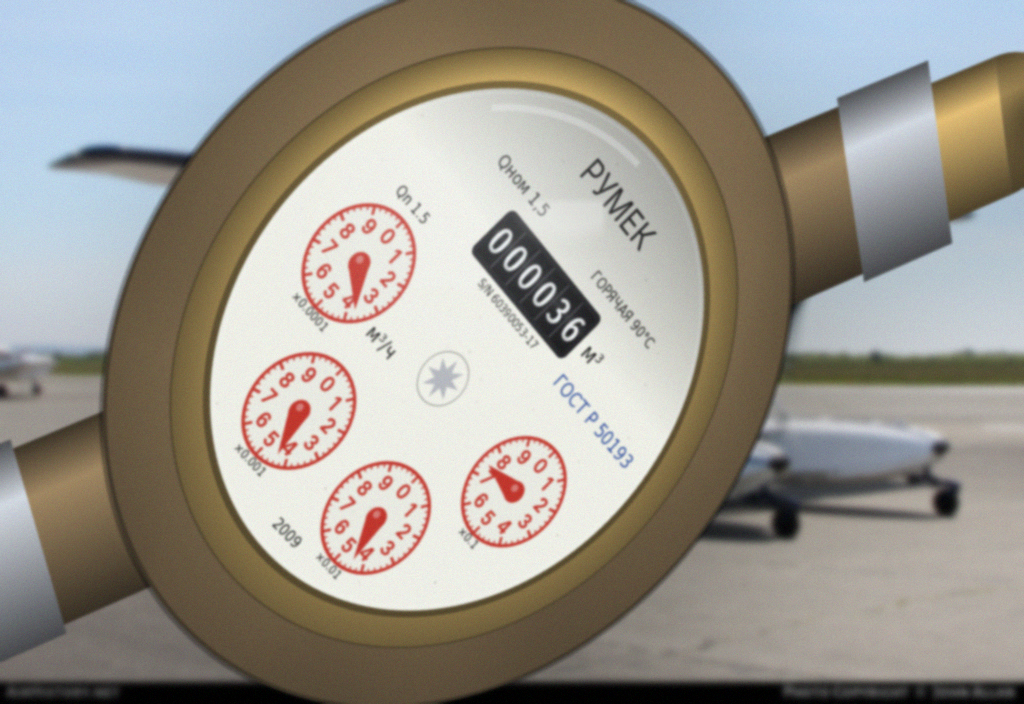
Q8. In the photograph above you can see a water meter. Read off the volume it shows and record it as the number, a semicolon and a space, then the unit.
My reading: 36.7443; m³
